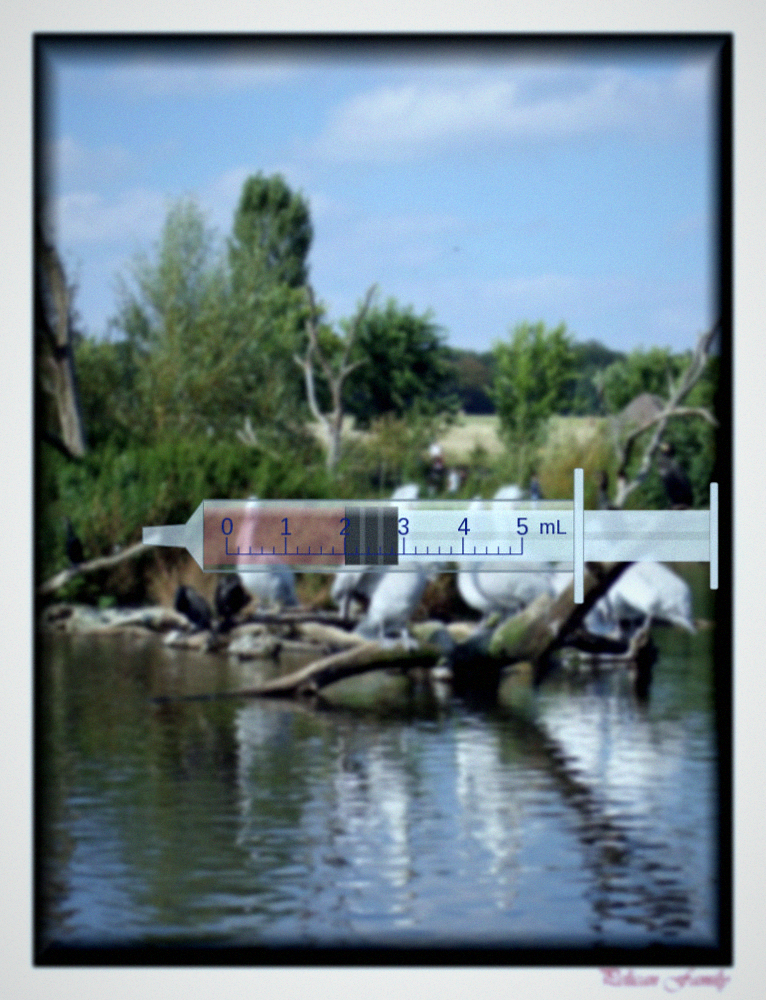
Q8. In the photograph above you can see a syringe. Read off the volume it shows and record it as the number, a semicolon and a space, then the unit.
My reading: 2; mL
